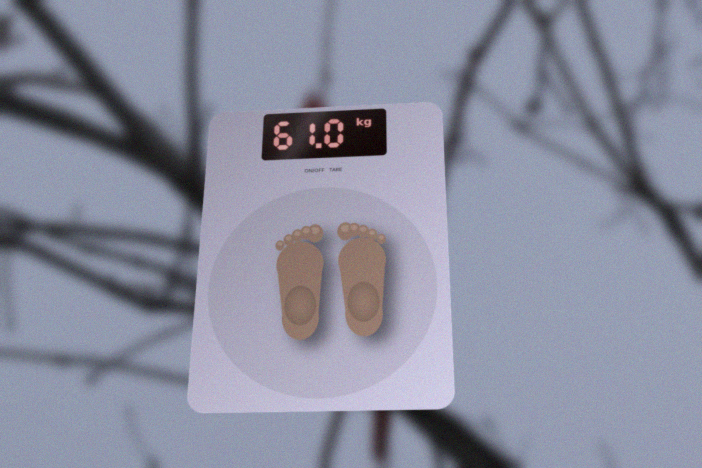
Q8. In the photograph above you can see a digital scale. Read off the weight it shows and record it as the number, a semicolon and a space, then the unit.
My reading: 61.0; kg
